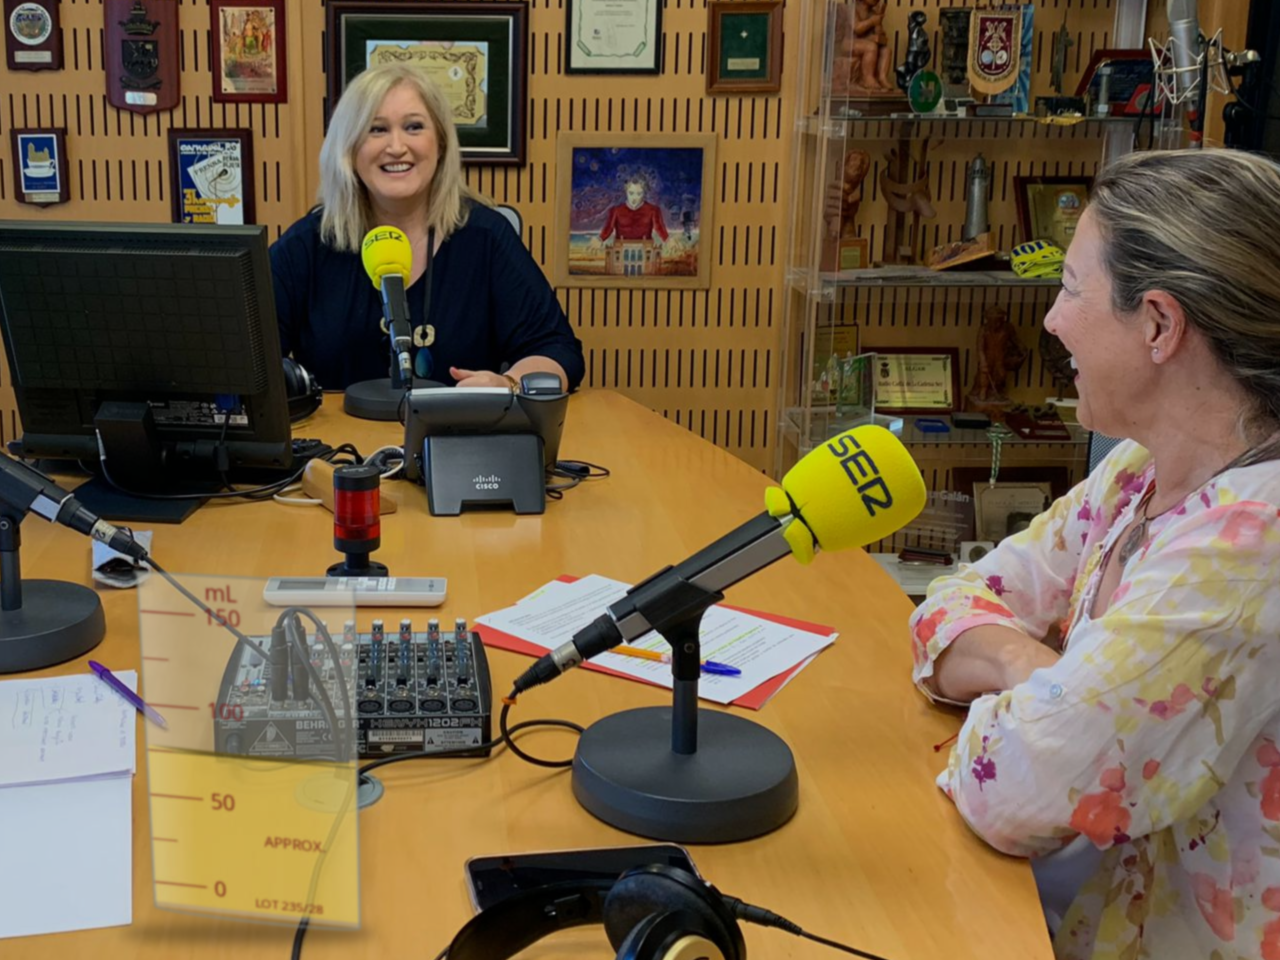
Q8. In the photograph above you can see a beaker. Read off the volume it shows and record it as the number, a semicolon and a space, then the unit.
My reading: 75; mL
